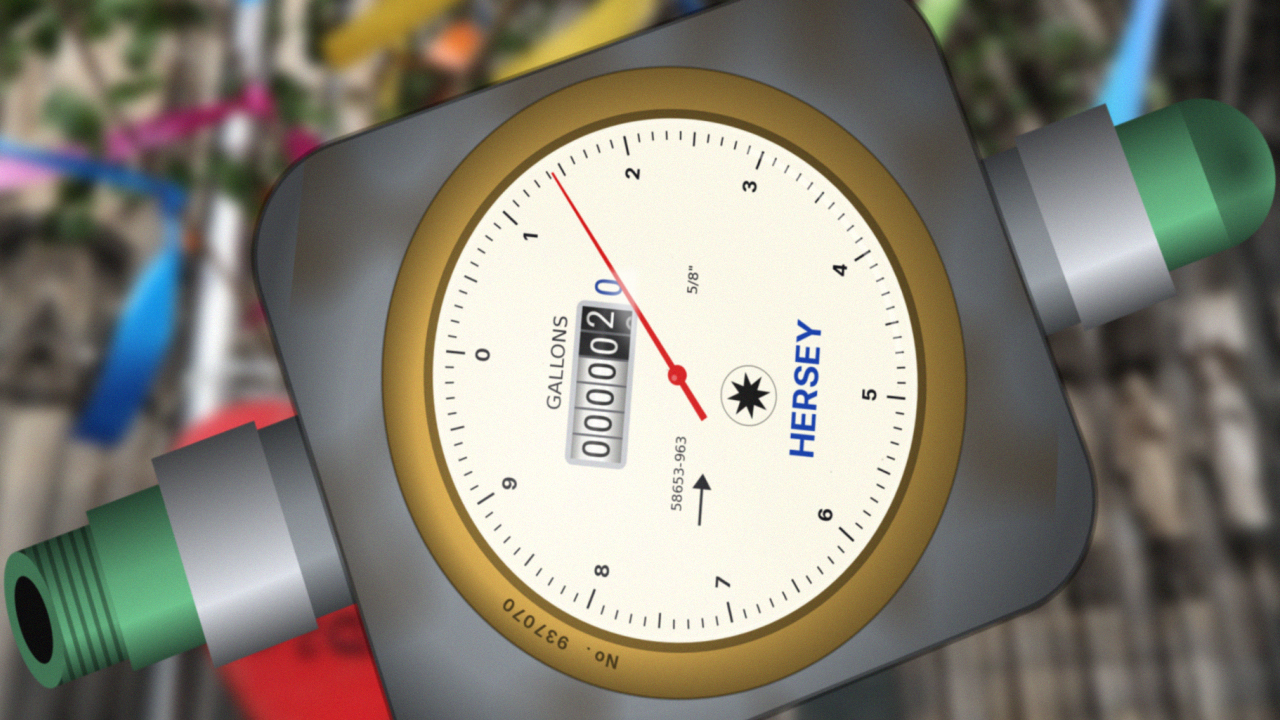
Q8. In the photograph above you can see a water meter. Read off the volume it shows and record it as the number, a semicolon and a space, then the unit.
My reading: 21.4; gal
